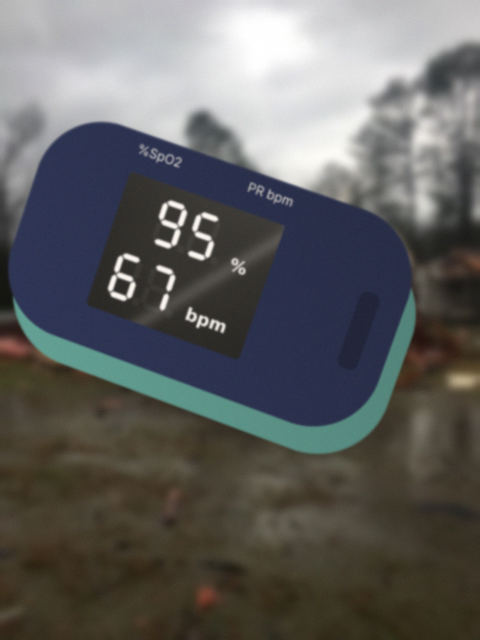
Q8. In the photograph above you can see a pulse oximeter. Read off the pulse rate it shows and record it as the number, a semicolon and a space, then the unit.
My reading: 67; bpm
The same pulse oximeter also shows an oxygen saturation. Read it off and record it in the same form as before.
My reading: 95; %
